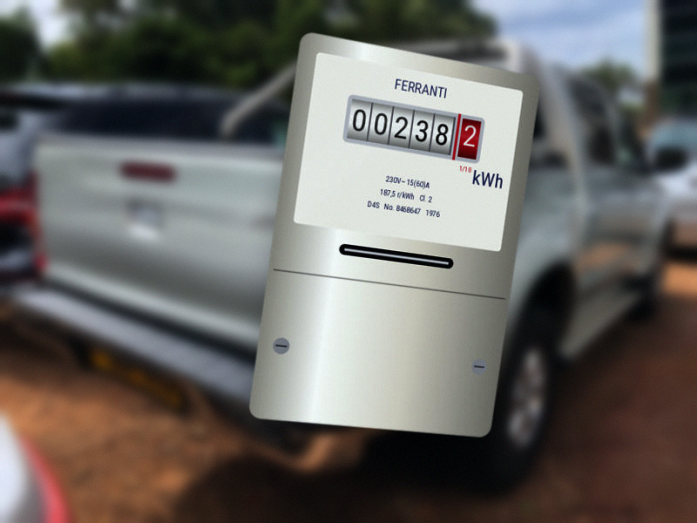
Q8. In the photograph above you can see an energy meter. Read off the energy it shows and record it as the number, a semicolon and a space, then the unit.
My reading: 238.2; kWh
